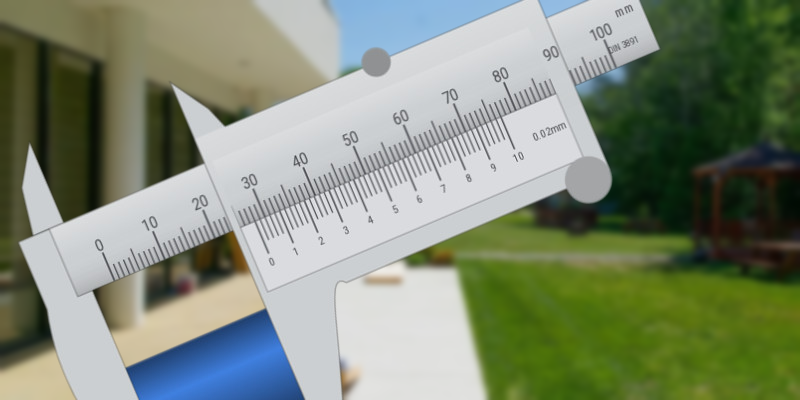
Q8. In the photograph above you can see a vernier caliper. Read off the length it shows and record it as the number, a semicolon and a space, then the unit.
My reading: 28.0; mm
